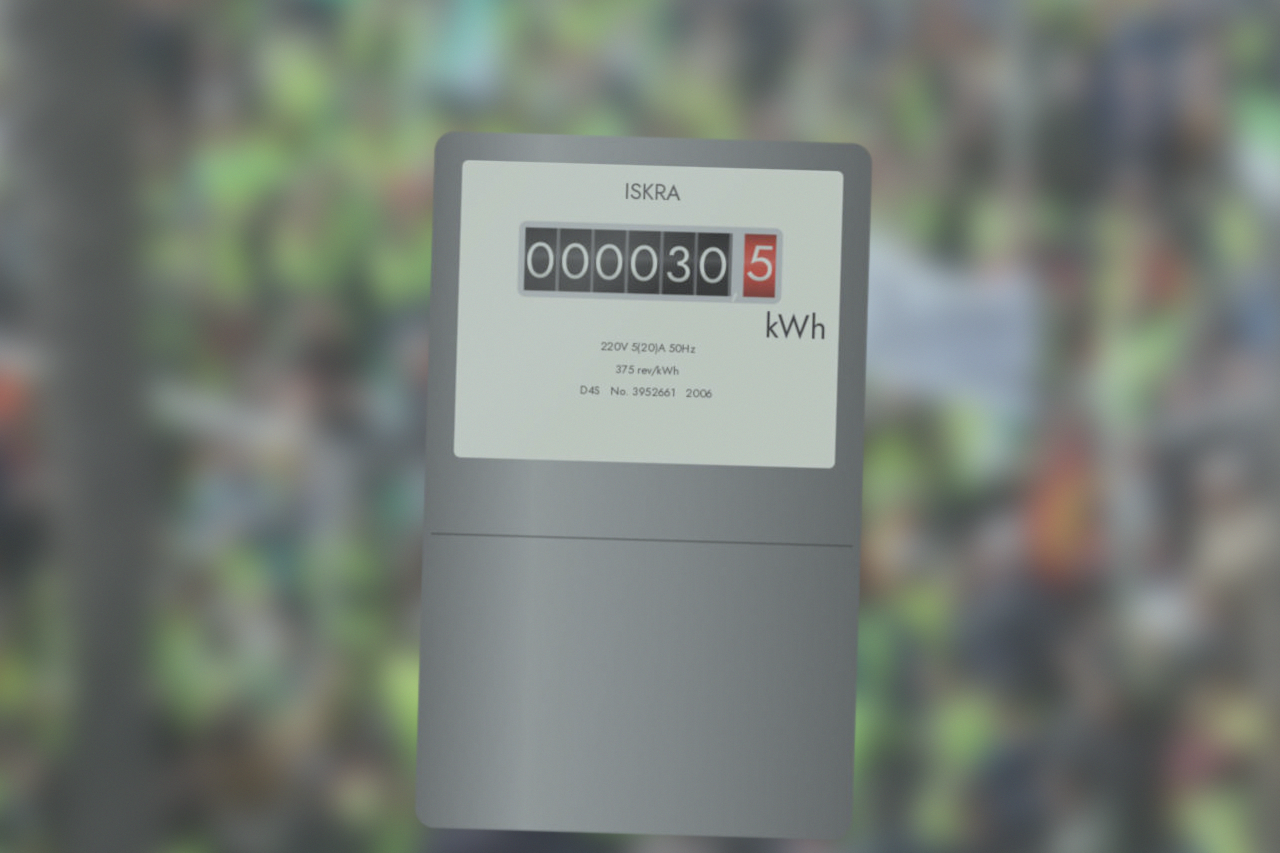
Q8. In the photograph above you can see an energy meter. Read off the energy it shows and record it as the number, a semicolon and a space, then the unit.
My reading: 30.5; kWh
